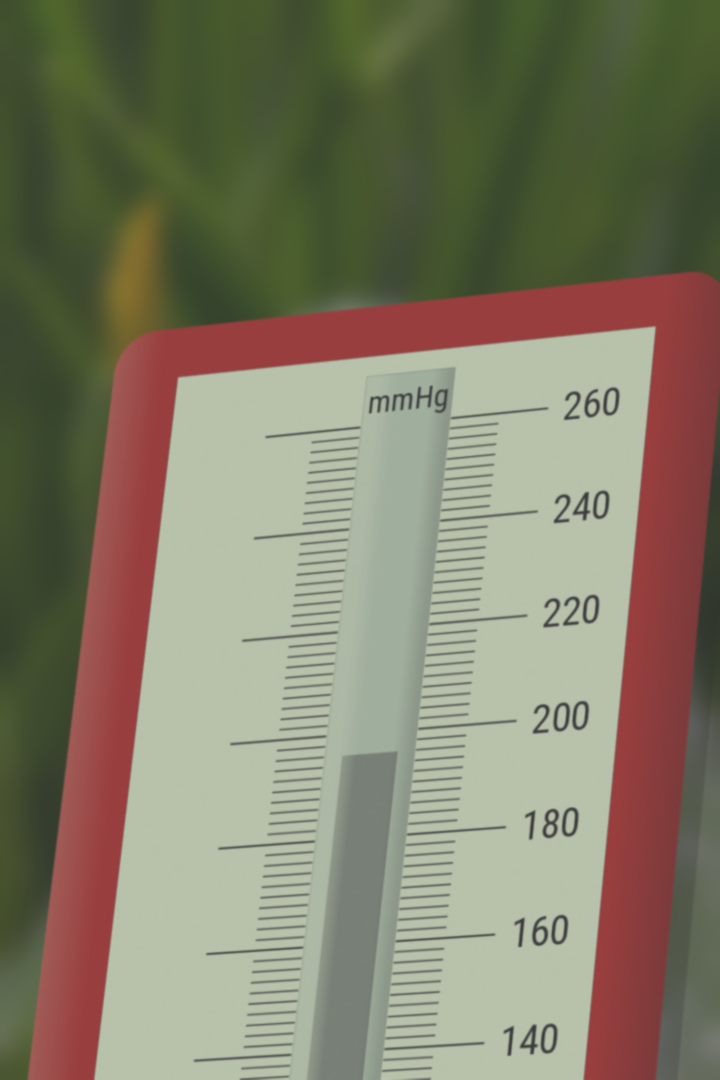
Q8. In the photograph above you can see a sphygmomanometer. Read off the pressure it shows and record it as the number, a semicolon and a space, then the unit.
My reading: 196; mmHg
